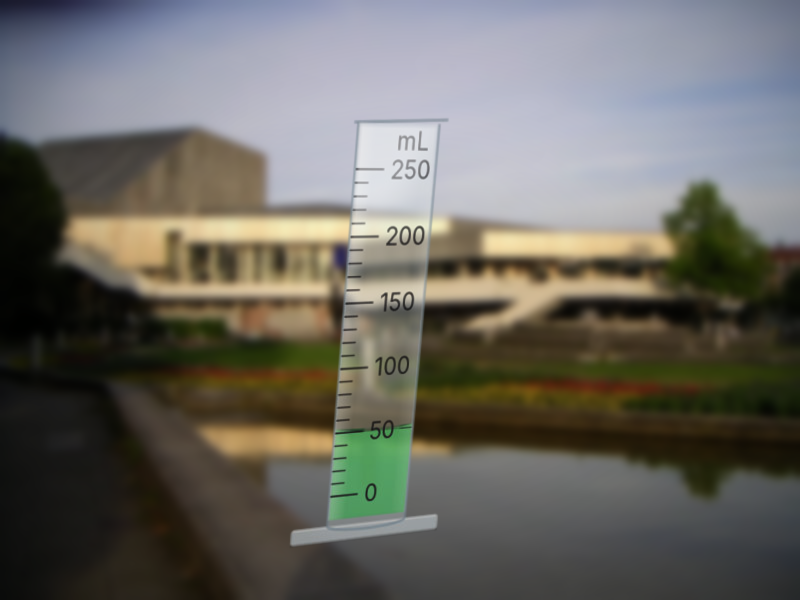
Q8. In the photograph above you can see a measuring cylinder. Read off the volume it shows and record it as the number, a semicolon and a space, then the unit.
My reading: 50; mL
